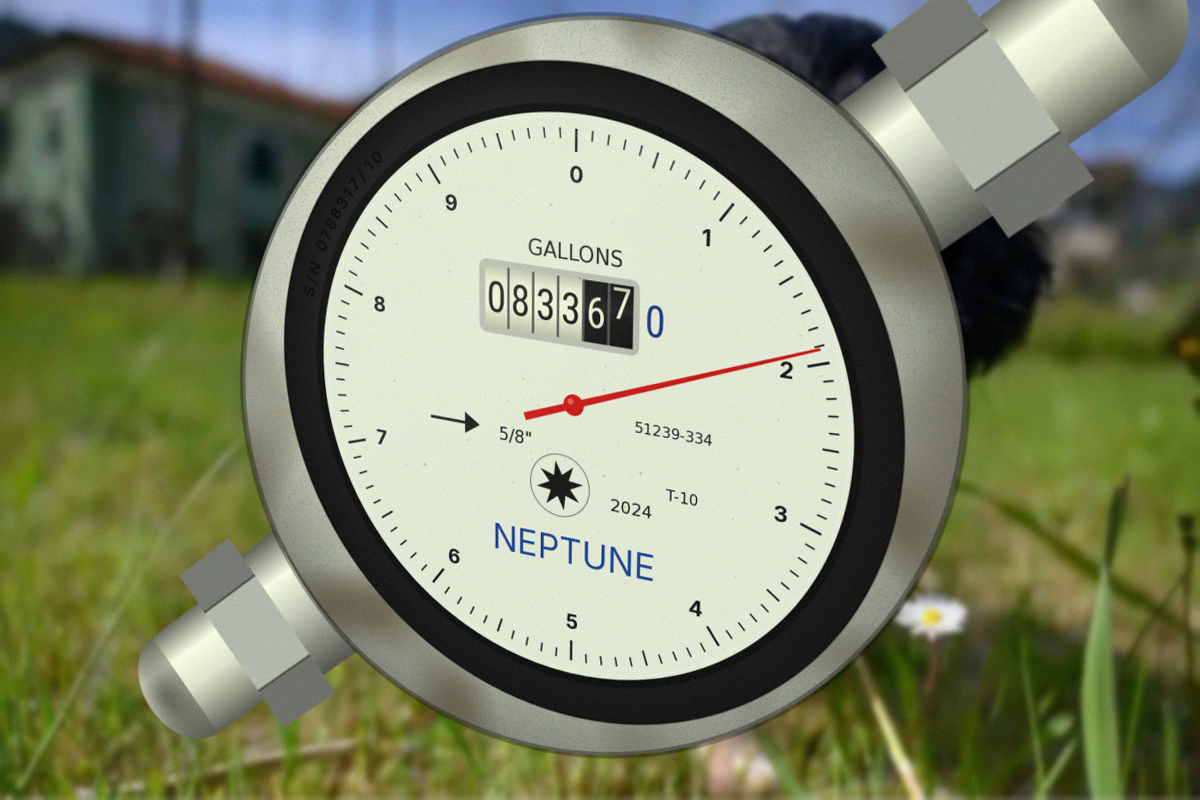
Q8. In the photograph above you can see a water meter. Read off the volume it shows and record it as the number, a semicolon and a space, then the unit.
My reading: 833671.9; gal
